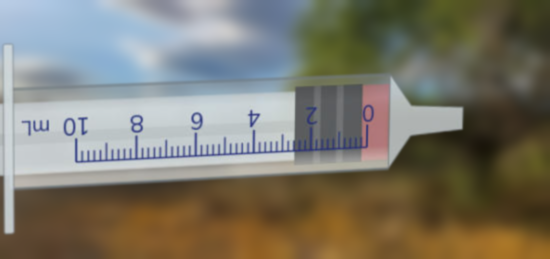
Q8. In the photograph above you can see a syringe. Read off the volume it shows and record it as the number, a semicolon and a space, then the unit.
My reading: 0.2; mL
